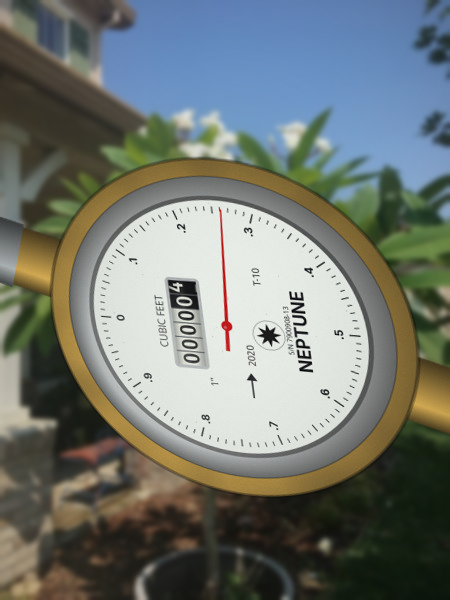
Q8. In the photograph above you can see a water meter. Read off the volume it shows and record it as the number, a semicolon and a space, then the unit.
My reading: 4.26; ft³
